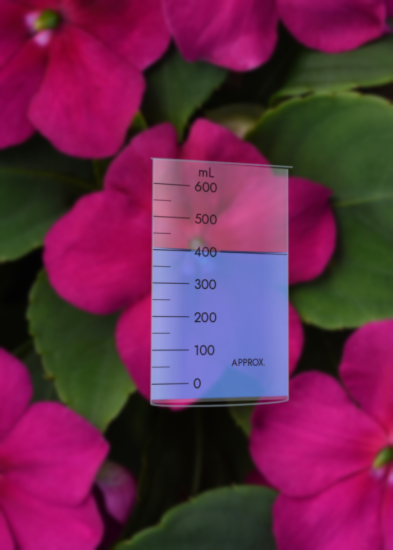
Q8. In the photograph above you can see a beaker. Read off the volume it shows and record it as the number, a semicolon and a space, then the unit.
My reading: 400; mL
